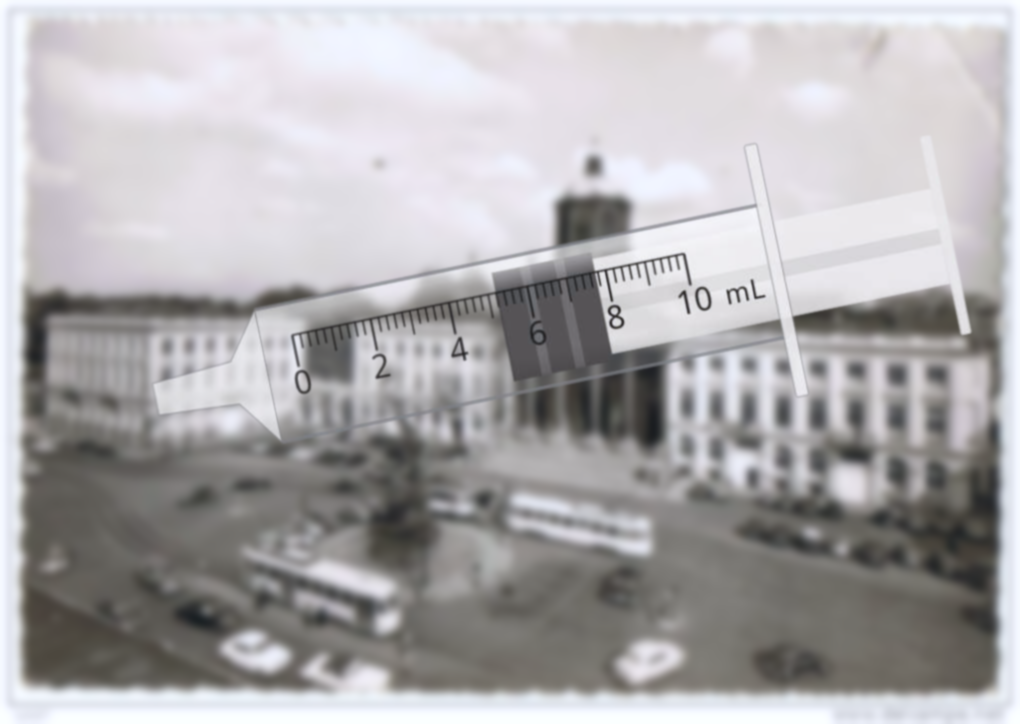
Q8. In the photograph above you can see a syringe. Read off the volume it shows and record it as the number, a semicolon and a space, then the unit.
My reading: 5.2; mL
